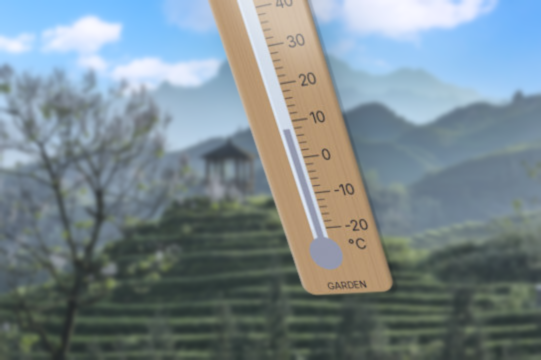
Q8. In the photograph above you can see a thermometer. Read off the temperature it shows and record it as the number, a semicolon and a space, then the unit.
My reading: 8; °C
